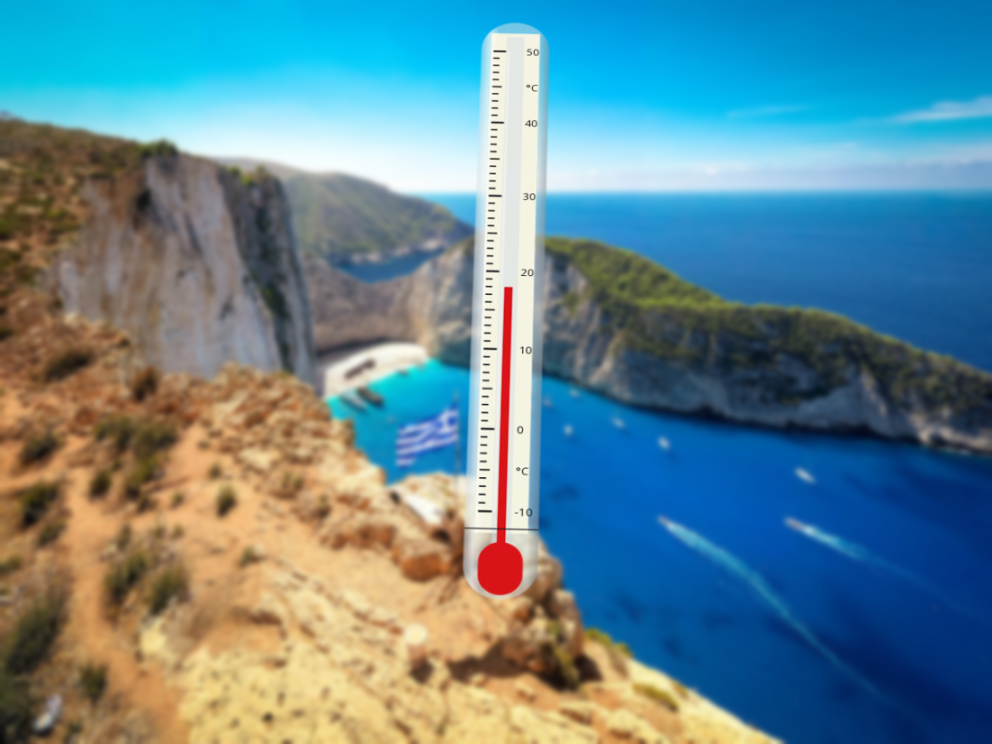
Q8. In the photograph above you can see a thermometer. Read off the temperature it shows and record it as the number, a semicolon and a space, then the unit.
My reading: 18; °C
